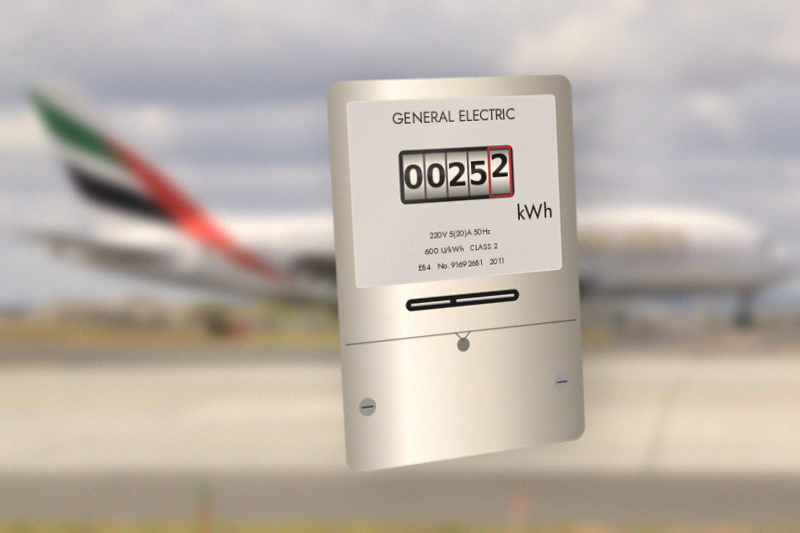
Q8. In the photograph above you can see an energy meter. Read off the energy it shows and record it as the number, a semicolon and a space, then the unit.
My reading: 25.2; kWh
